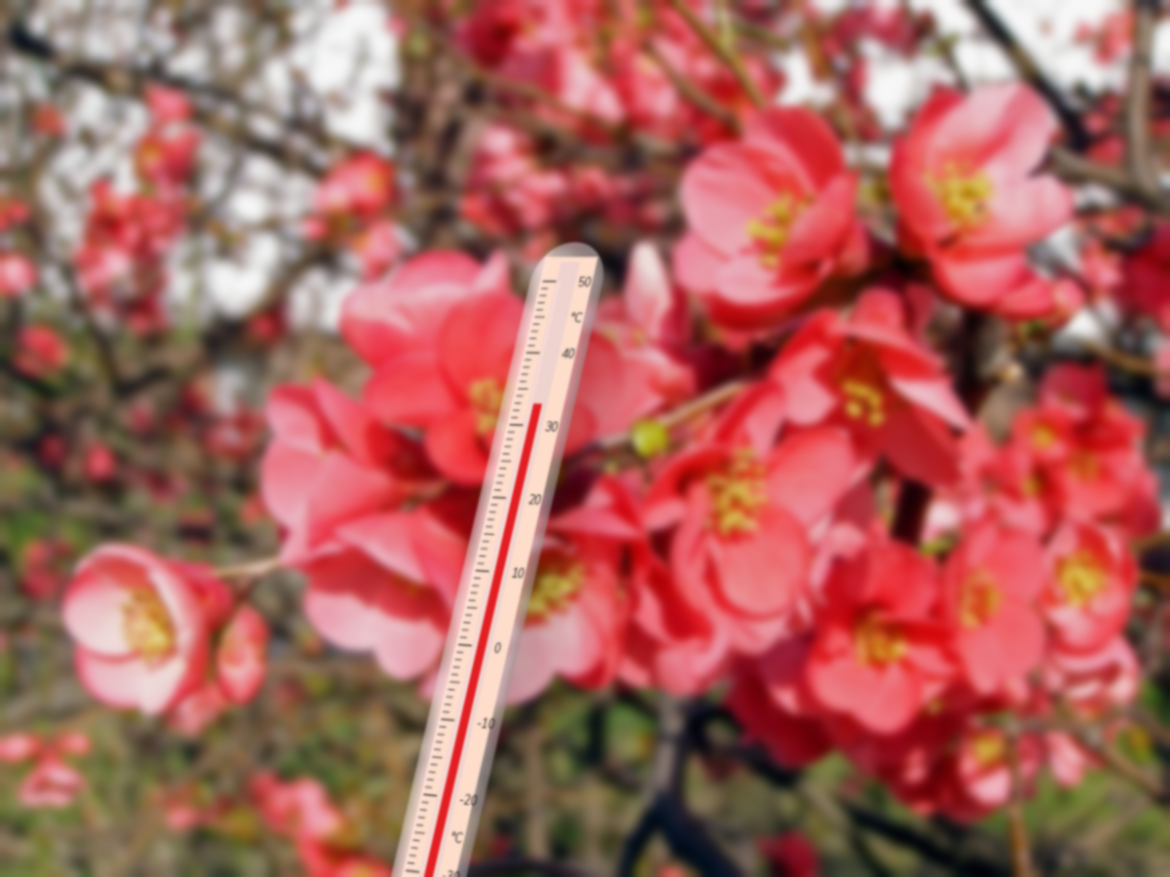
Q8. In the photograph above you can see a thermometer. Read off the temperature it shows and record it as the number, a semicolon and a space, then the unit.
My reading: 33; °C
